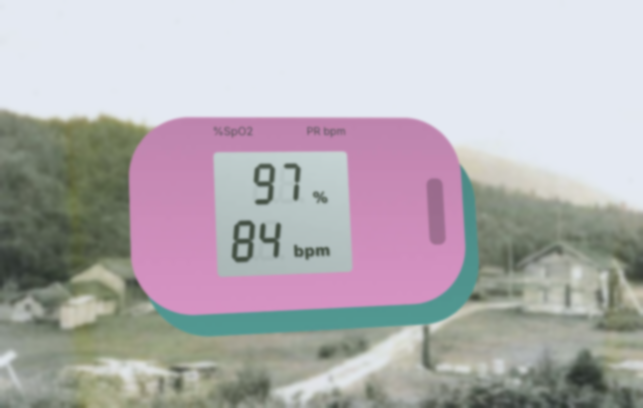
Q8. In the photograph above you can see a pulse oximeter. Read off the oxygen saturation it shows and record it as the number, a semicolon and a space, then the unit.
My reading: 97; %
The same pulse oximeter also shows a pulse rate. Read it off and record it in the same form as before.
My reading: 84; bpm
